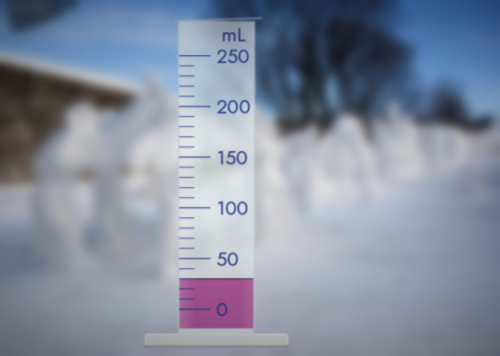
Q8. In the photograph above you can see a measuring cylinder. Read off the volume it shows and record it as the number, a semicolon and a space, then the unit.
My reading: 30; mL
